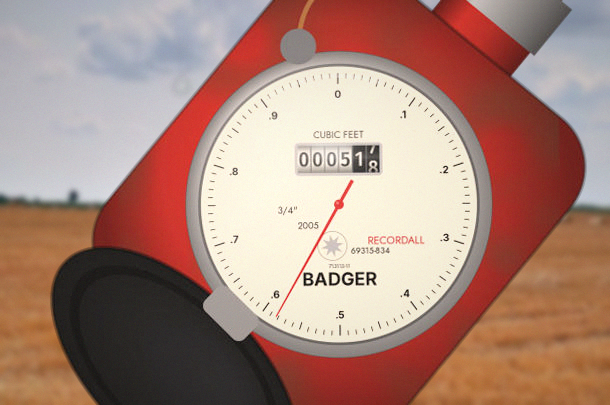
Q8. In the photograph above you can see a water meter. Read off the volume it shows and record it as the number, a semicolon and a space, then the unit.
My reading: 517.58; ft³
